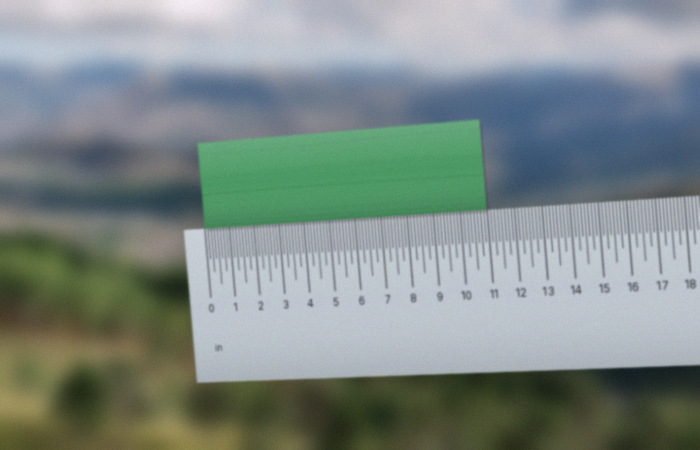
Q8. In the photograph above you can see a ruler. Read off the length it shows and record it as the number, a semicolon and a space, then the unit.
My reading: 11; in
